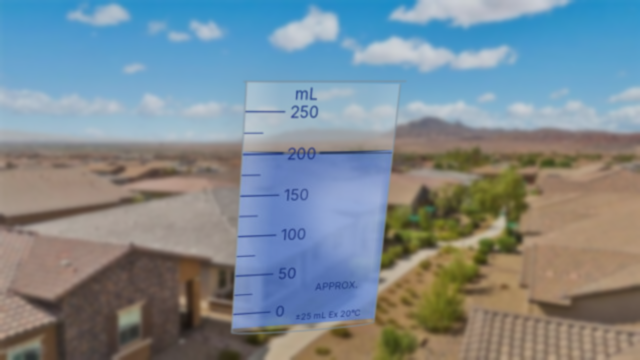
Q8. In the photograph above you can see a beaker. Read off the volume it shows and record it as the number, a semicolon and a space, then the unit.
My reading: 200; mL
